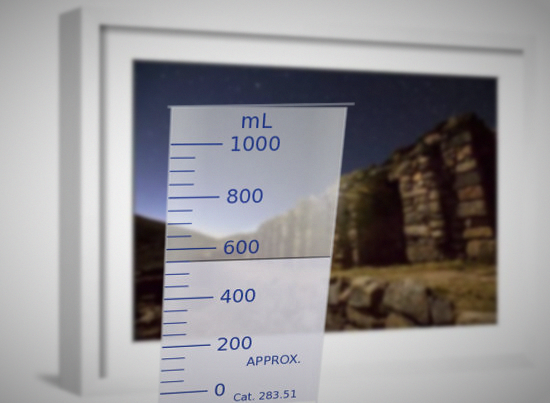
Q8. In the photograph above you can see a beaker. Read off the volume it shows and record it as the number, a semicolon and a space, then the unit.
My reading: 550; mL
